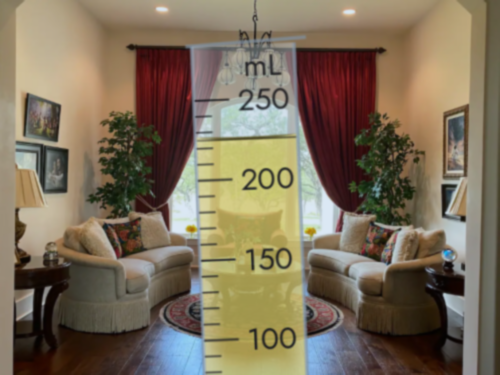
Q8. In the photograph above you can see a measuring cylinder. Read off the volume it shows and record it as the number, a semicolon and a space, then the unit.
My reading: 225; mL
